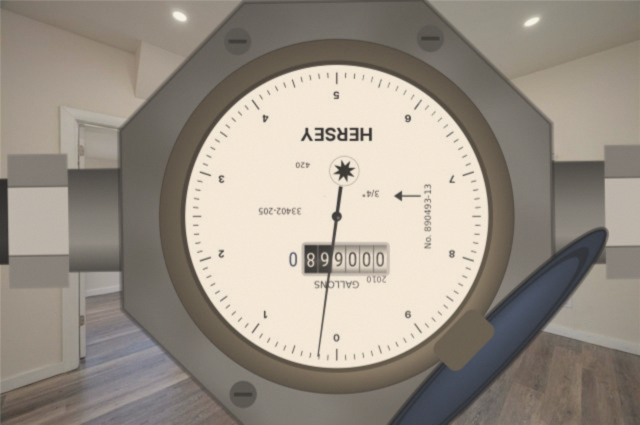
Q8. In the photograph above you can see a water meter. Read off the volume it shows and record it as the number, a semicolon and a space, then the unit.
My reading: 6680.2; gal
